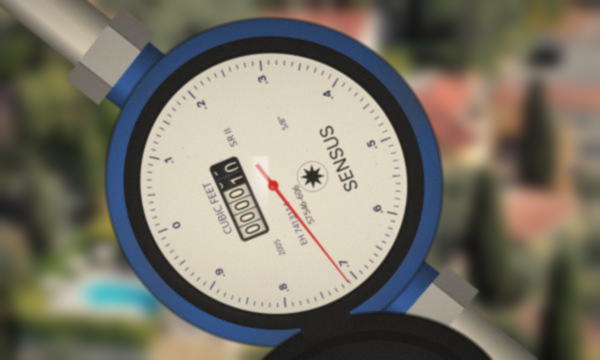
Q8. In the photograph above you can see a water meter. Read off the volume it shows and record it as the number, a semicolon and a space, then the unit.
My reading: 9.71; ft³
